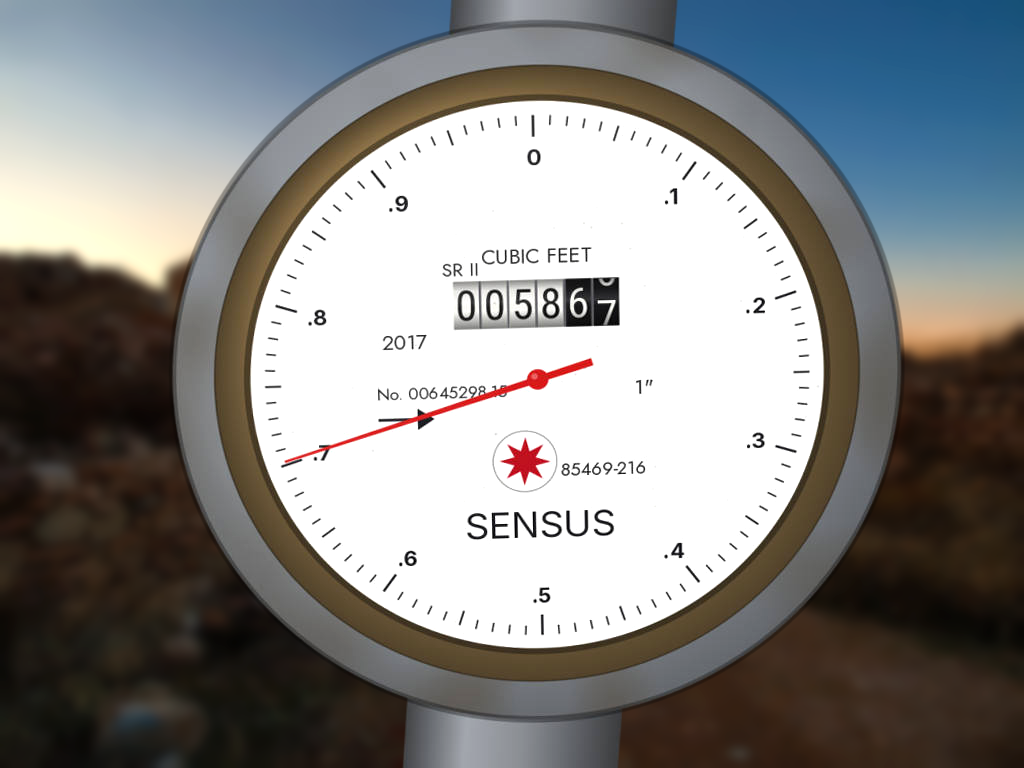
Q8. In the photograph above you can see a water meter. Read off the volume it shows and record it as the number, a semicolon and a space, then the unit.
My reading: 5866.70; ft³
